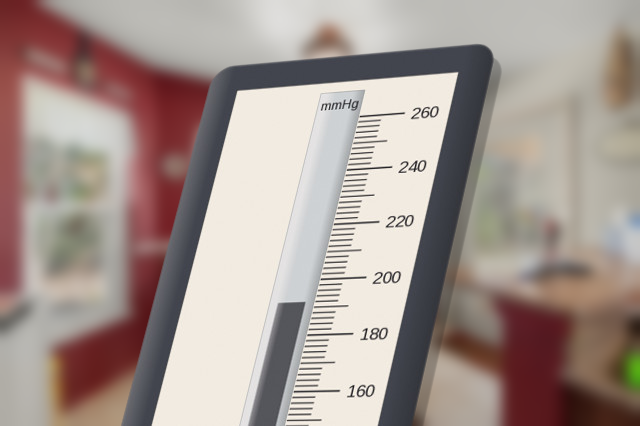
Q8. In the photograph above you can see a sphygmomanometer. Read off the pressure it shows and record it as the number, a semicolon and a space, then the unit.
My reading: 192; mmHg
